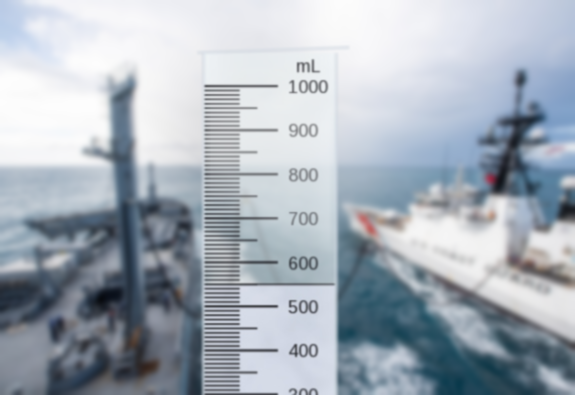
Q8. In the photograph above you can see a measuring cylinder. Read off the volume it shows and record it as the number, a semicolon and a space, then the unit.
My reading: 550; mL
